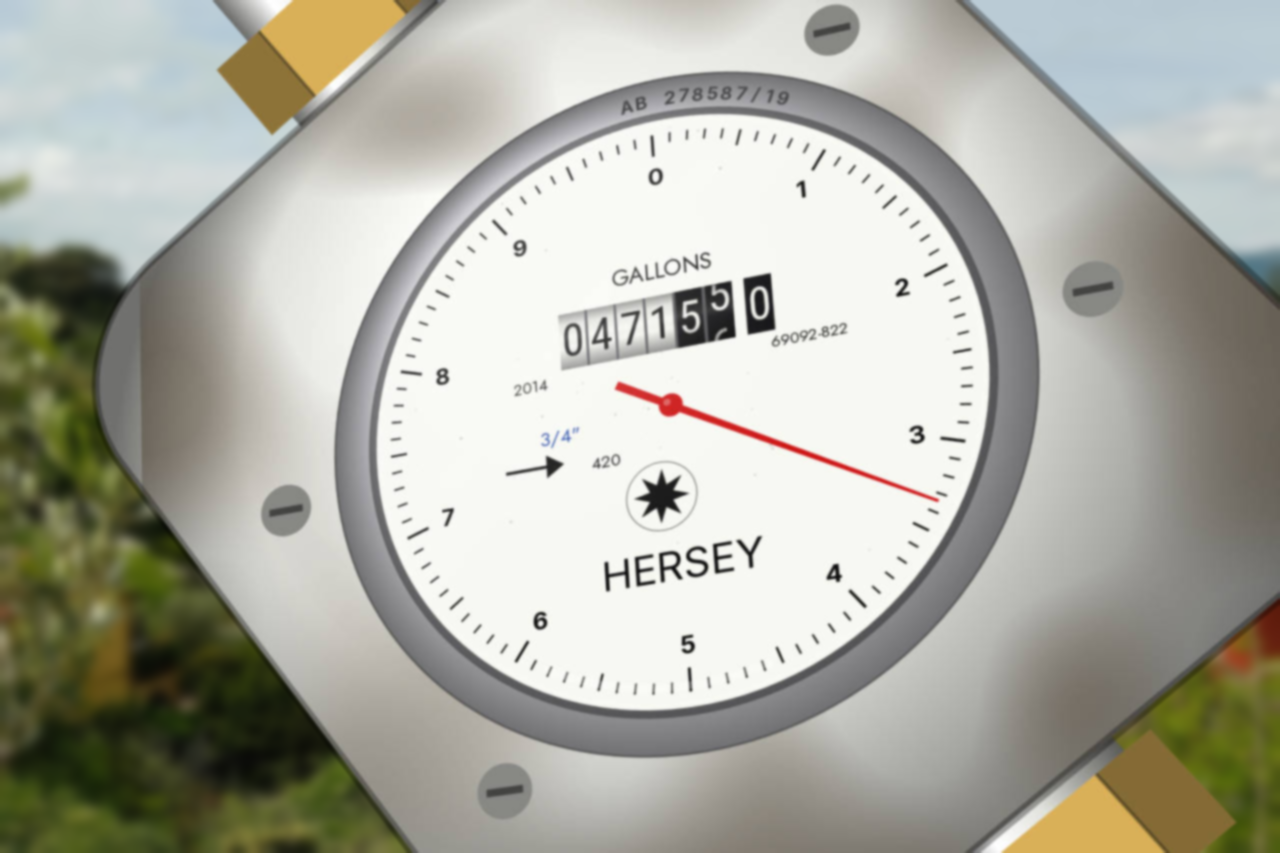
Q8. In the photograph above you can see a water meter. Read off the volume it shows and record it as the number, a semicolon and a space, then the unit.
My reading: 471553.3; gal
